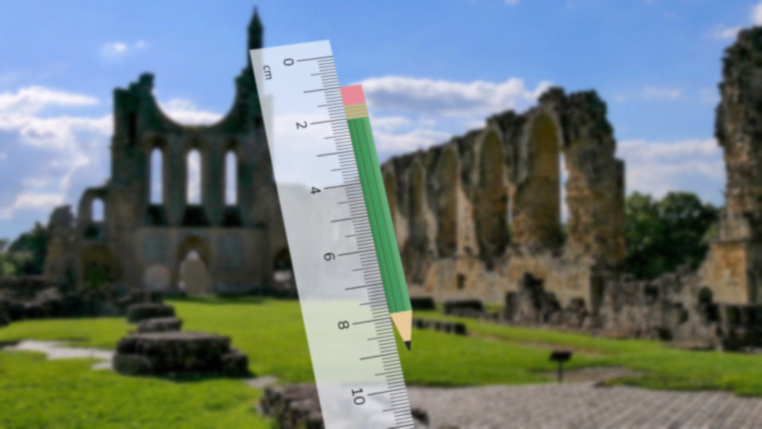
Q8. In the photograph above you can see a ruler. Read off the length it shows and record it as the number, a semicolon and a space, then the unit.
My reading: 8; cm
